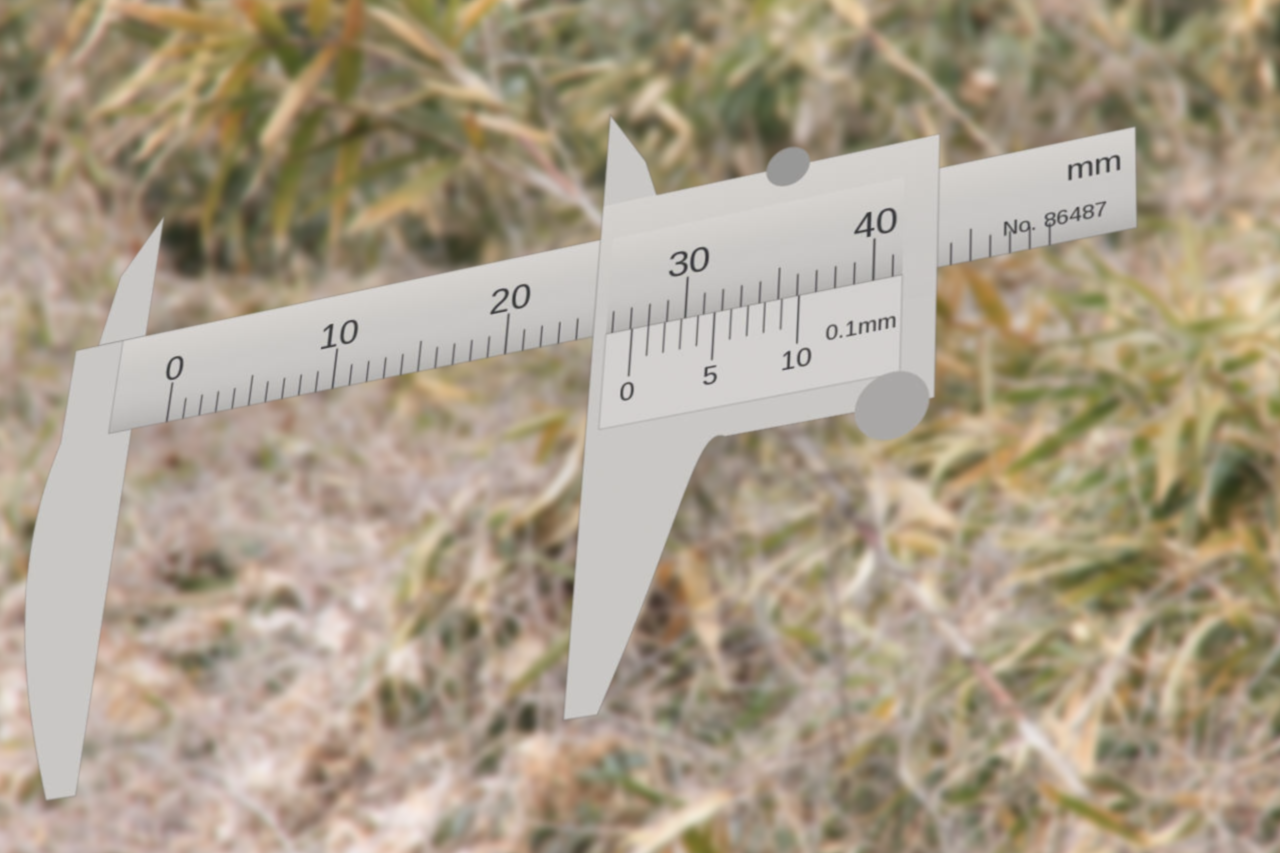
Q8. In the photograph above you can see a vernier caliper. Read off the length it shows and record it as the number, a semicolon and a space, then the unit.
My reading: 27.1; mm
